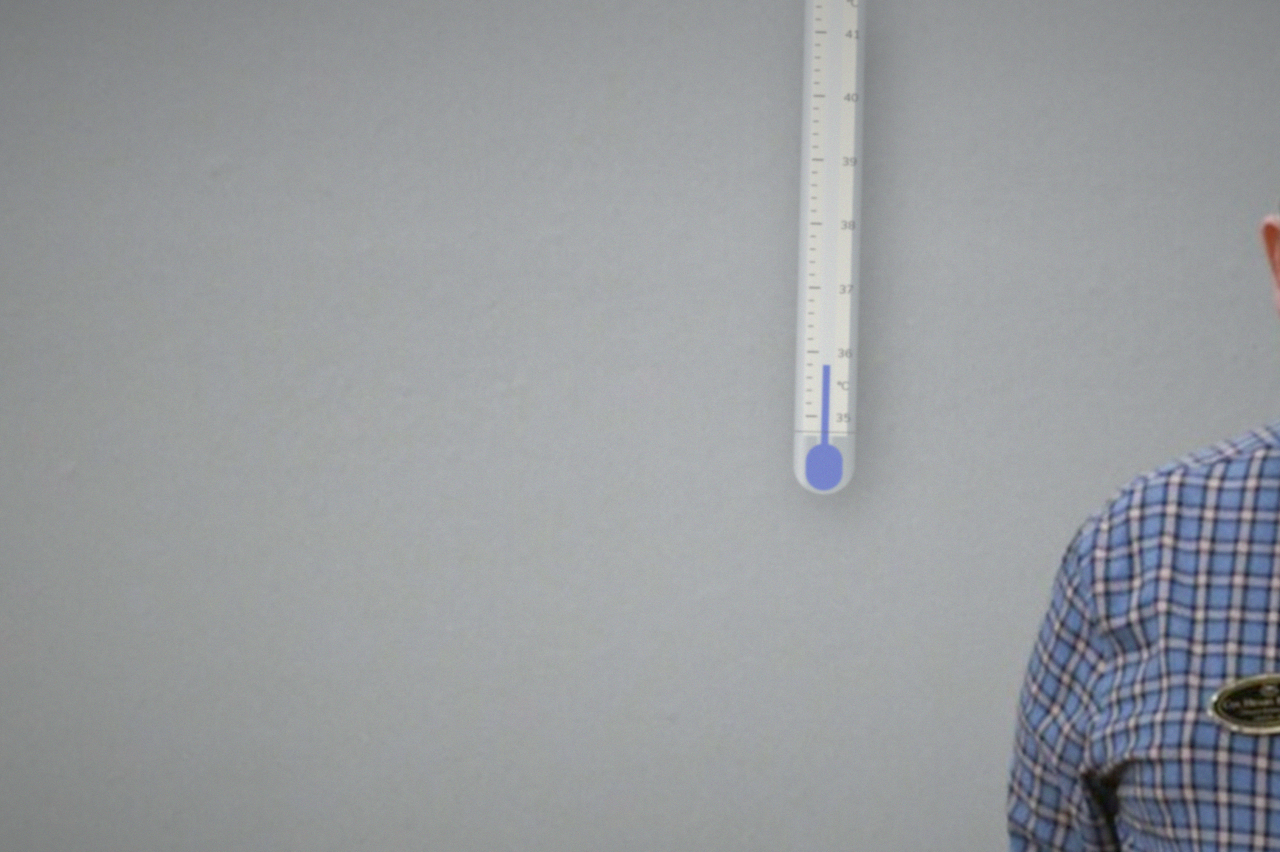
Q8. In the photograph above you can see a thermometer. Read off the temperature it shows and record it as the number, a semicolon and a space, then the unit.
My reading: 35.8; °C
